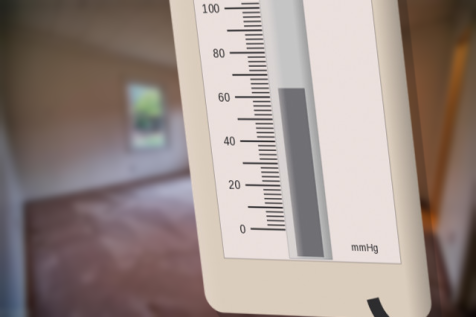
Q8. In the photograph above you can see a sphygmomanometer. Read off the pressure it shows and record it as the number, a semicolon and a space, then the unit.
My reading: 64; mmHg
